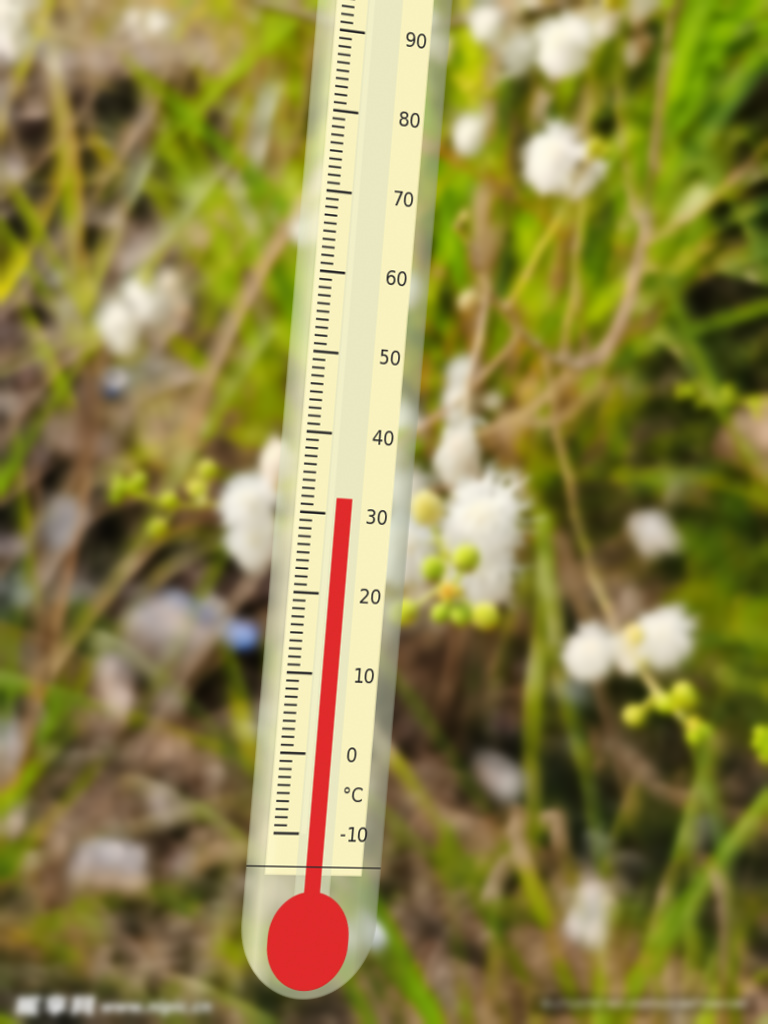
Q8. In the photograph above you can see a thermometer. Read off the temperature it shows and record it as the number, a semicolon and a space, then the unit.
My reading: 32; °C
